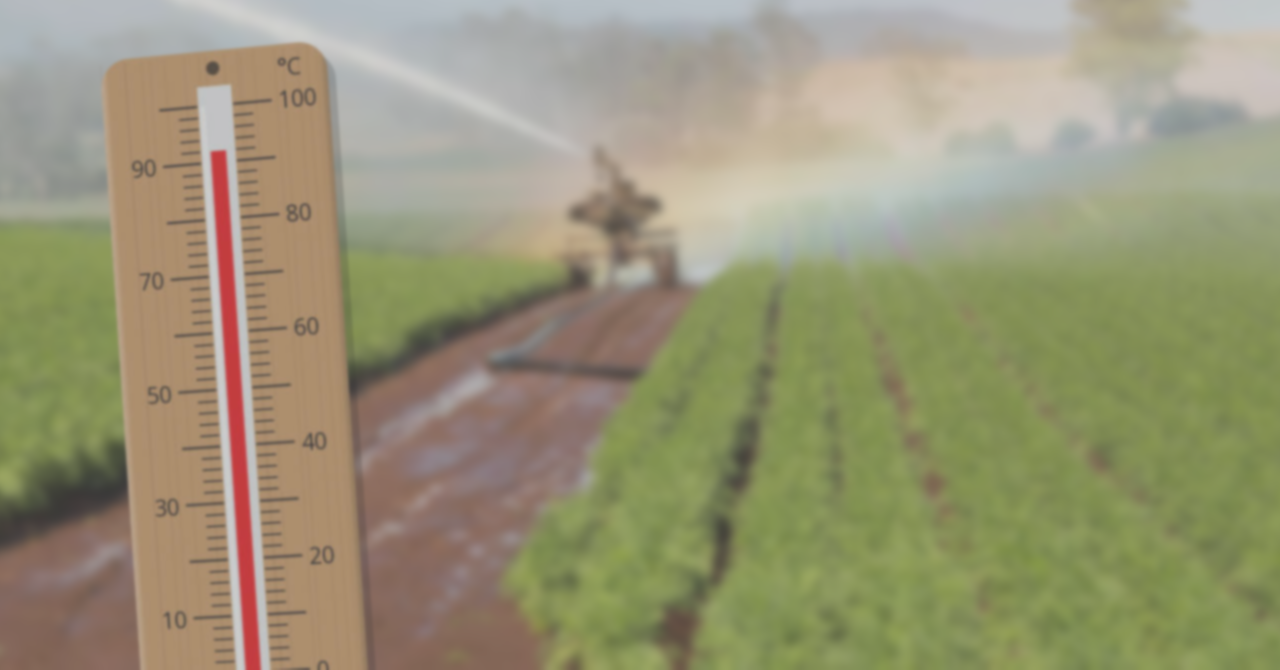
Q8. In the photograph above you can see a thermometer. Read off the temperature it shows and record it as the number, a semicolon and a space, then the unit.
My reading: 92; °C
